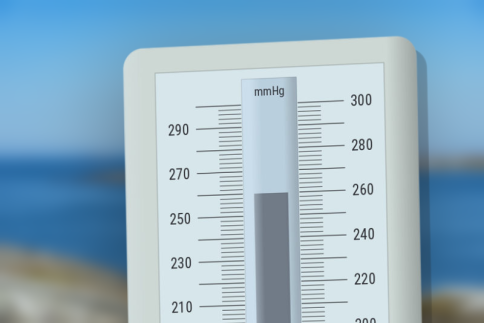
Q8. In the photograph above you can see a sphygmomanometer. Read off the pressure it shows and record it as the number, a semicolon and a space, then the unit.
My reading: 260; mmHg
